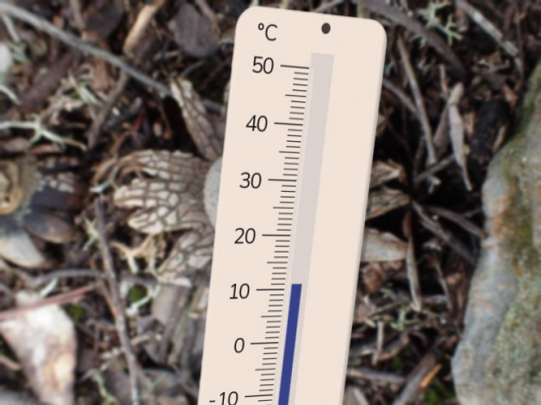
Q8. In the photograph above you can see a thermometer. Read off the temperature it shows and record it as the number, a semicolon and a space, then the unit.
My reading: 11; °C
